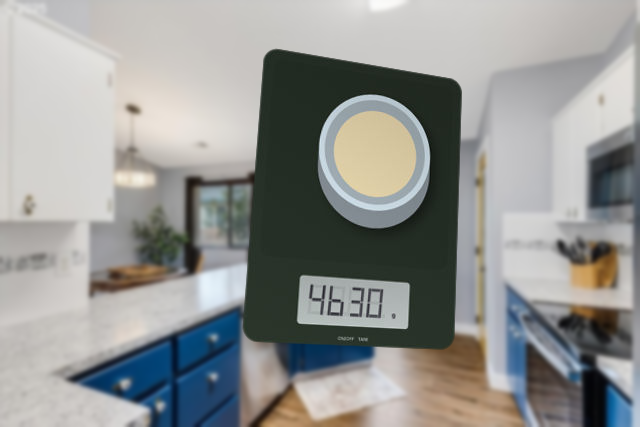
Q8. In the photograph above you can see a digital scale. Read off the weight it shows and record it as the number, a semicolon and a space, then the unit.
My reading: 4630; g
